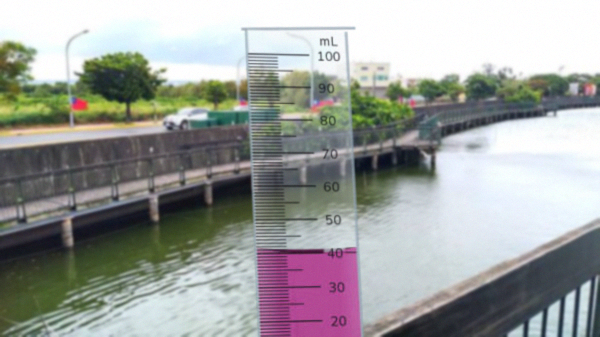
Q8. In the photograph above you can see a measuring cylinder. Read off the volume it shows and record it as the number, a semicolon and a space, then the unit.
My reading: 40; mL
